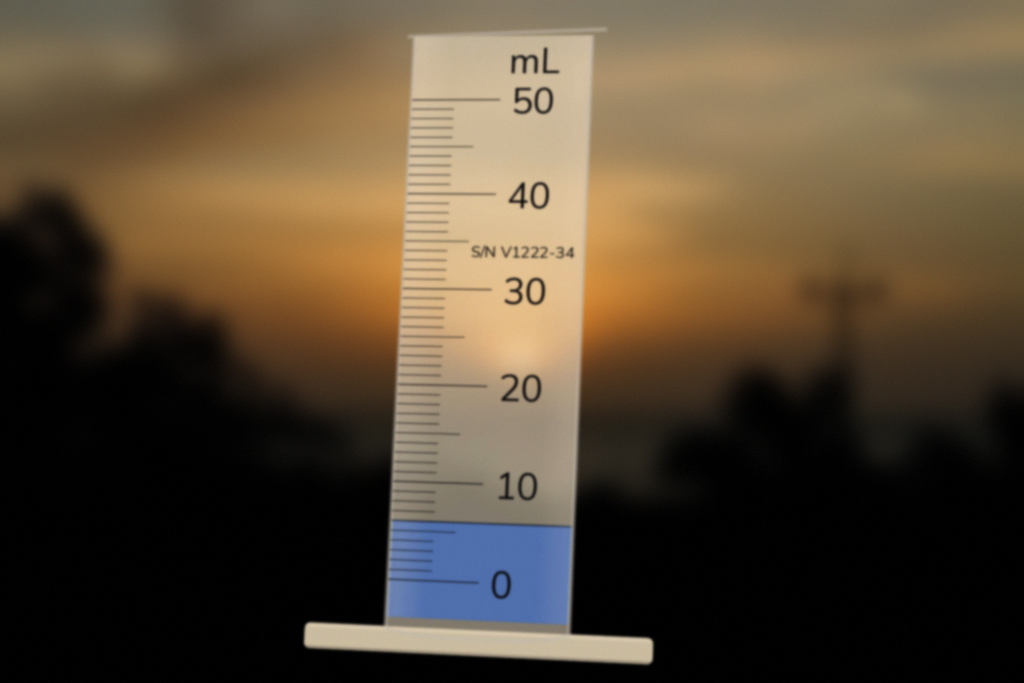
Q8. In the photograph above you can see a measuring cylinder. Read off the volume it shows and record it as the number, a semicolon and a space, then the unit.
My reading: 6; mL
